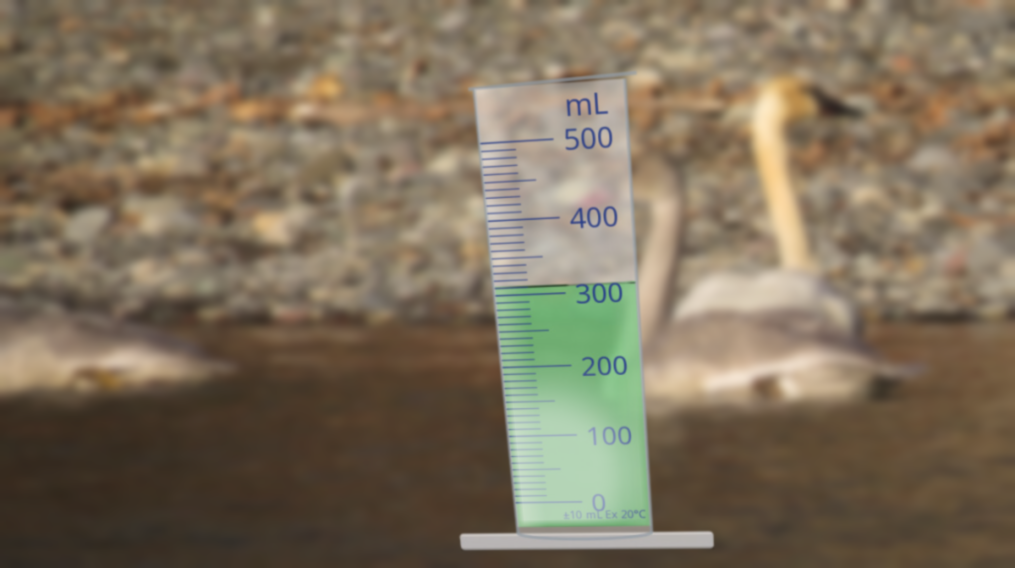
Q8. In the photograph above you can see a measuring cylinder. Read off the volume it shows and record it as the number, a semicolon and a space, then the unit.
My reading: 310; mL
